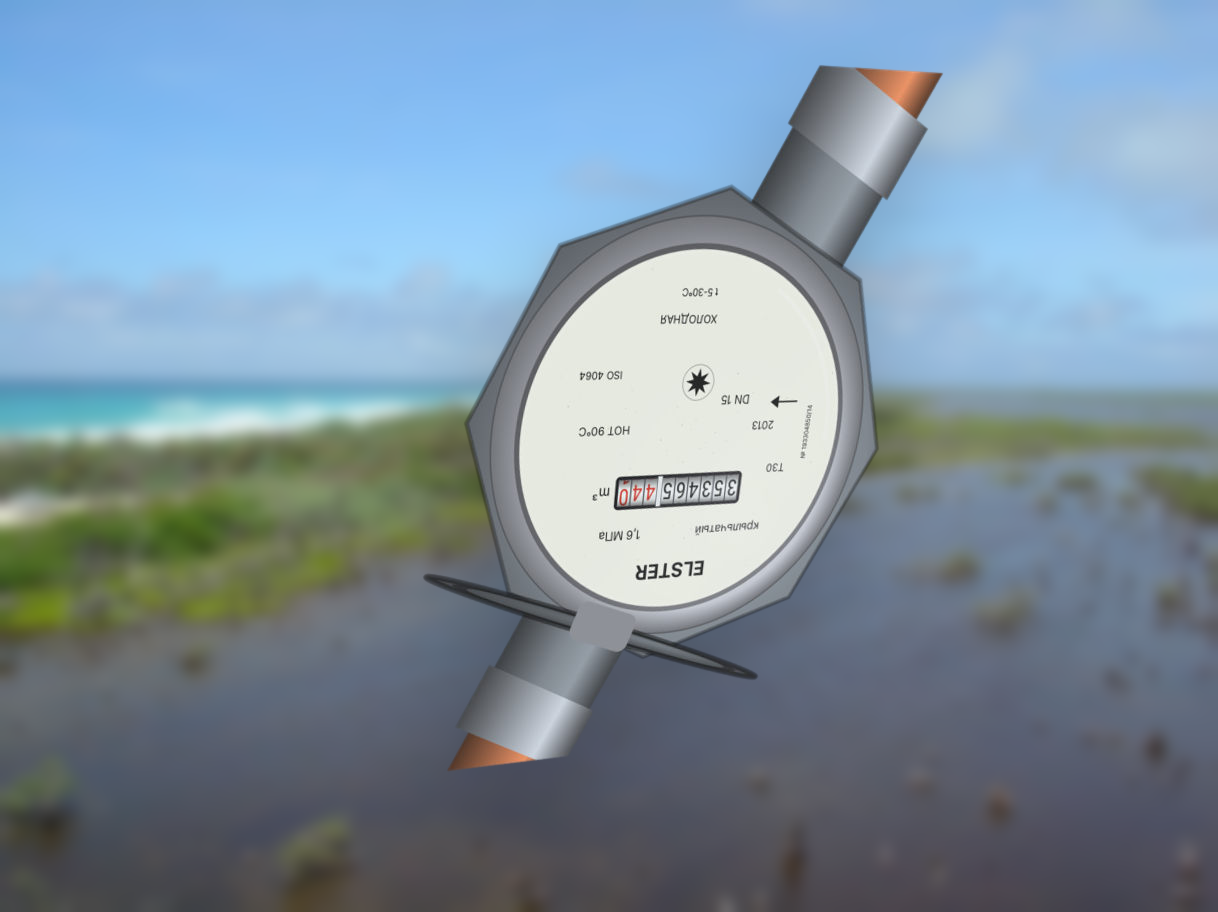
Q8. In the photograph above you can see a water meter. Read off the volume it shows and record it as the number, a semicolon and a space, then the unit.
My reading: 353465.440; m³
